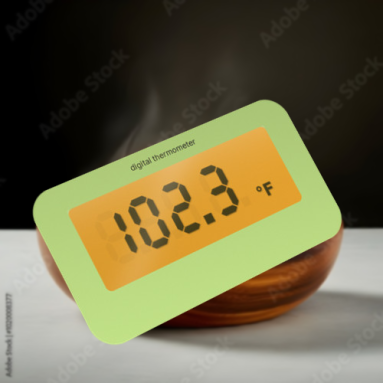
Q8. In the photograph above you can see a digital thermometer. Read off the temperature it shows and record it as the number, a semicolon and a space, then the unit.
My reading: 102.3; °F
